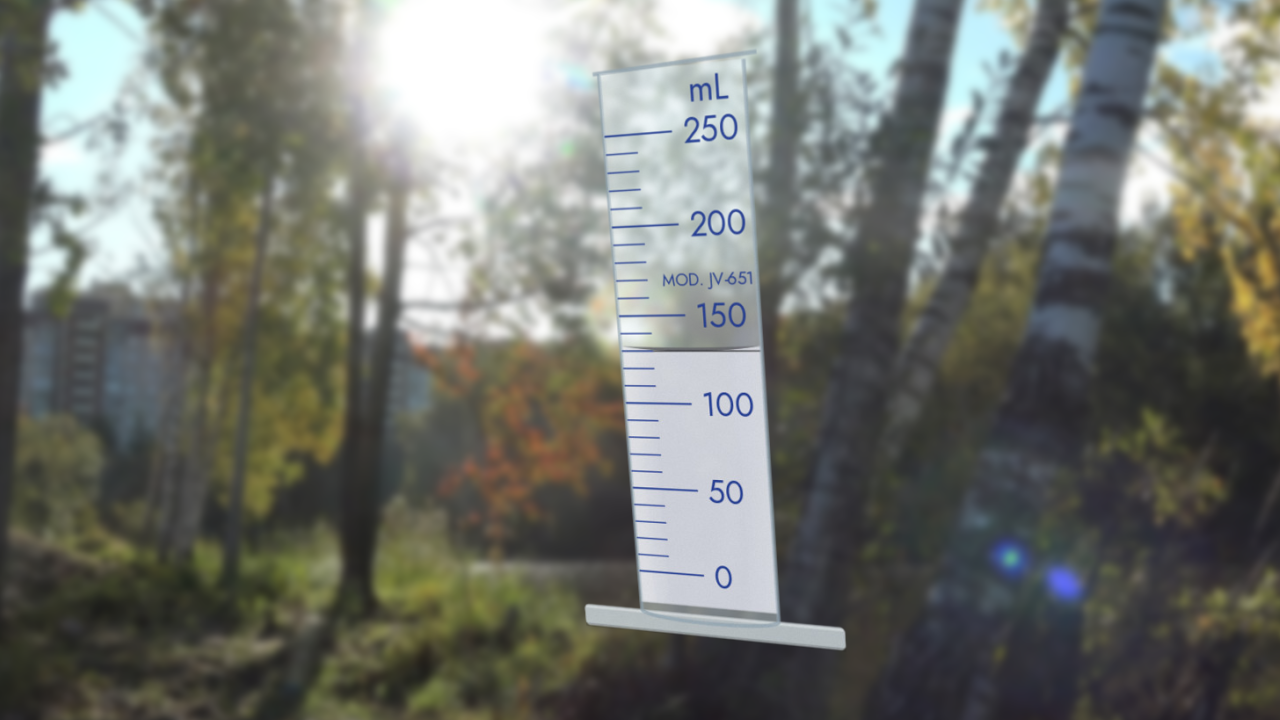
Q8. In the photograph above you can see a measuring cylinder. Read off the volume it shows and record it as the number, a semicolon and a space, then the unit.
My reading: 130; mL
